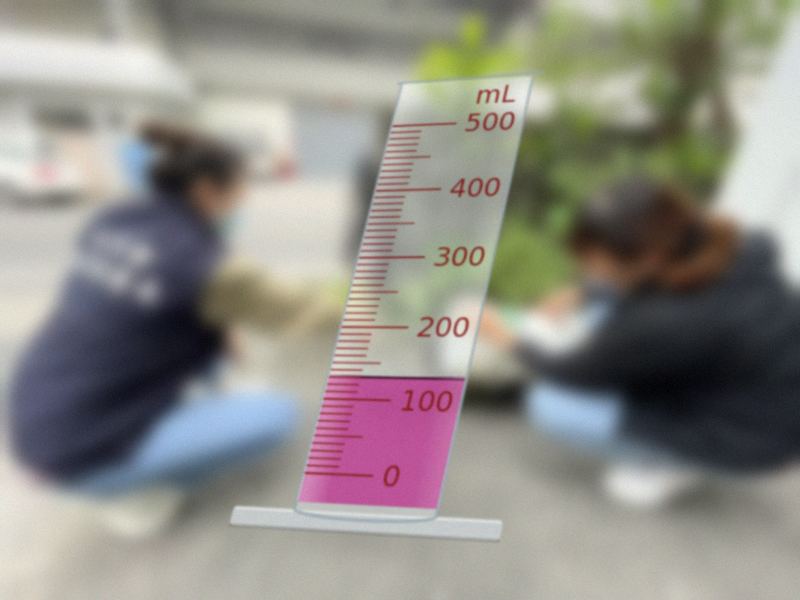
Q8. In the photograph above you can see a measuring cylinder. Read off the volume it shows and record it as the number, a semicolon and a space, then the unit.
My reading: 130; mL
